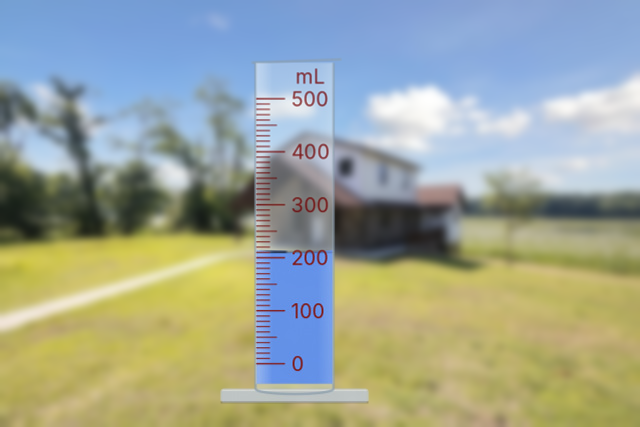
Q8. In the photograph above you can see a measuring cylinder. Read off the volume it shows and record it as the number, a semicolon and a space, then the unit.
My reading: 210; mL
